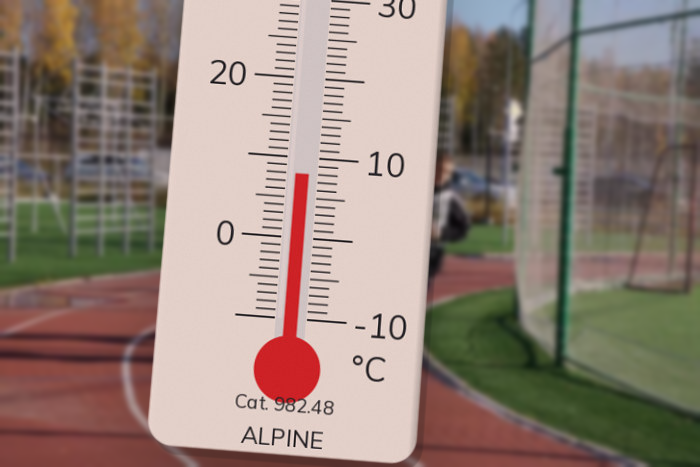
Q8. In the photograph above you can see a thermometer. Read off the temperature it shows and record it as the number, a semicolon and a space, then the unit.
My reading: 8; °C
